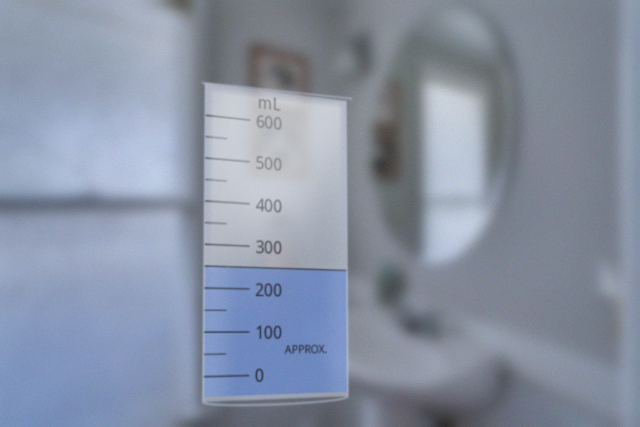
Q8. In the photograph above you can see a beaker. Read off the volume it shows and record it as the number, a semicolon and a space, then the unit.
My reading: 250; mL
